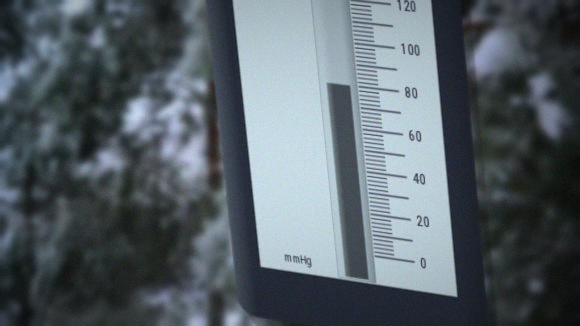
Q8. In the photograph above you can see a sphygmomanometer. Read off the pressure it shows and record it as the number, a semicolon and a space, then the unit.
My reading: 80; mmHg
